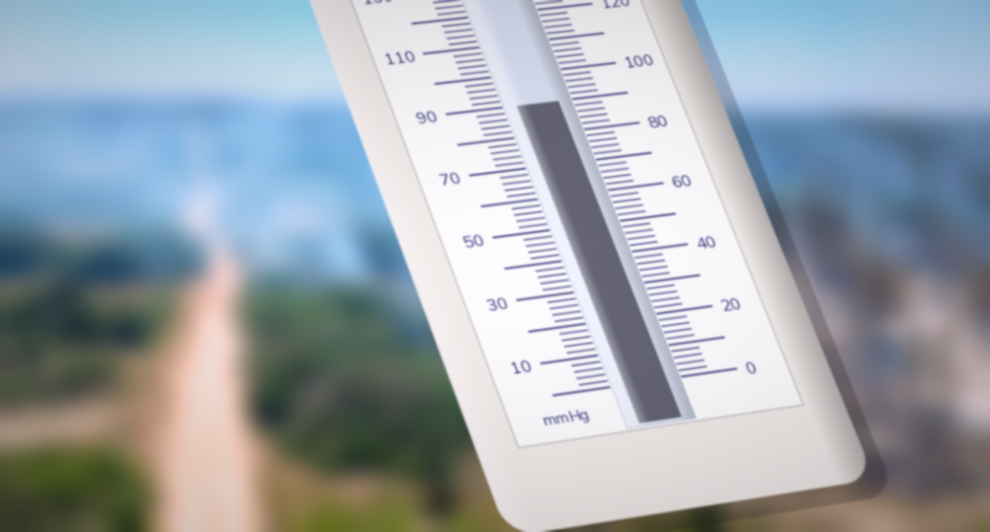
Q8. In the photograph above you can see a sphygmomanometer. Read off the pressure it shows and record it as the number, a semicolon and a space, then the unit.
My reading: 90; mmHg
